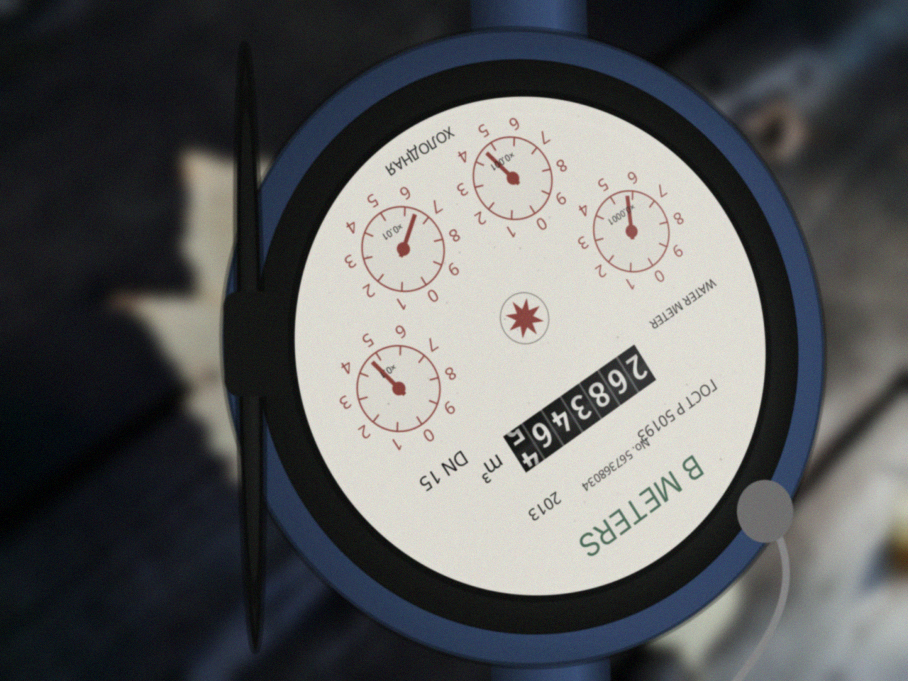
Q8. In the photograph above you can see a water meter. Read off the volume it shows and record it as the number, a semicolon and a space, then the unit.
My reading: 2683464.4645; m³
